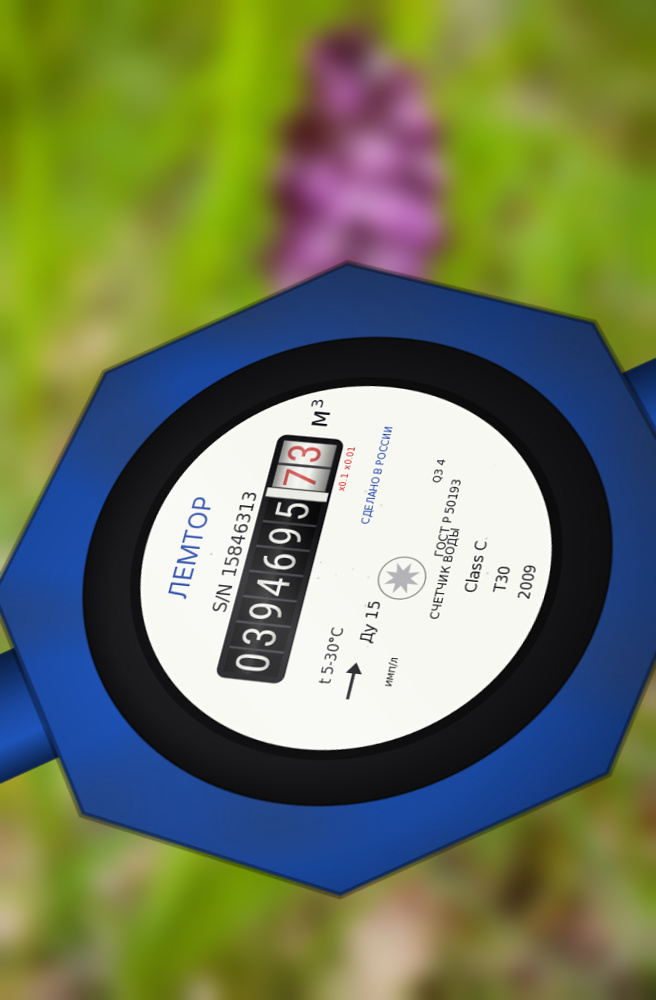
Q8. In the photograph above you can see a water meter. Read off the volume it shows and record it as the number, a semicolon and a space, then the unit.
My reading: 394695.73; m³
